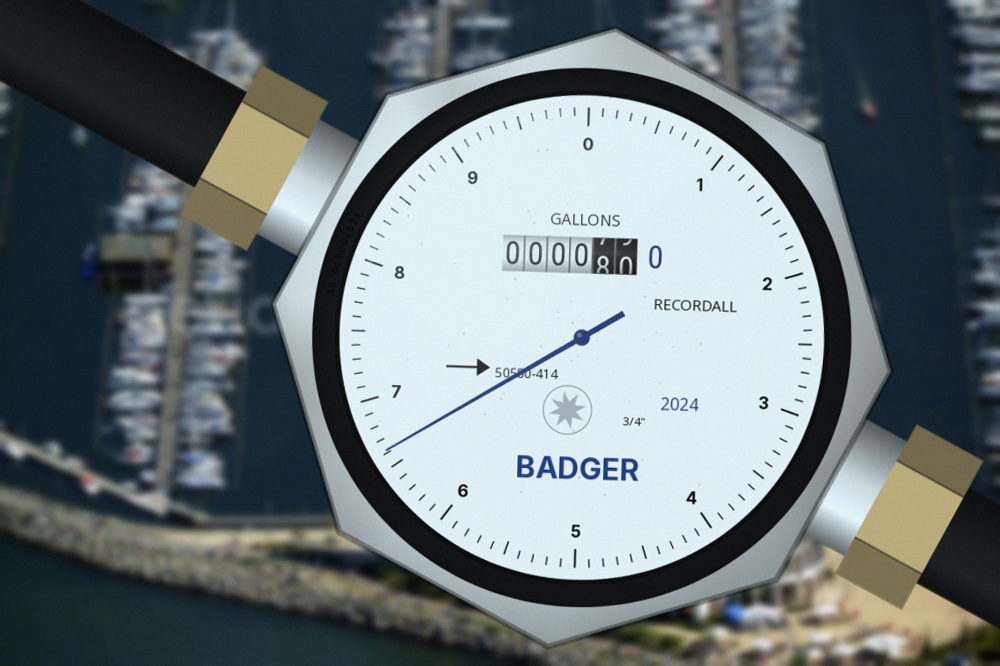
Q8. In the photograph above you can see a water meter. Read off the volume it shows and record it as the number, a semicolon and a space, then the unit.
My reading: 796.6; gal
